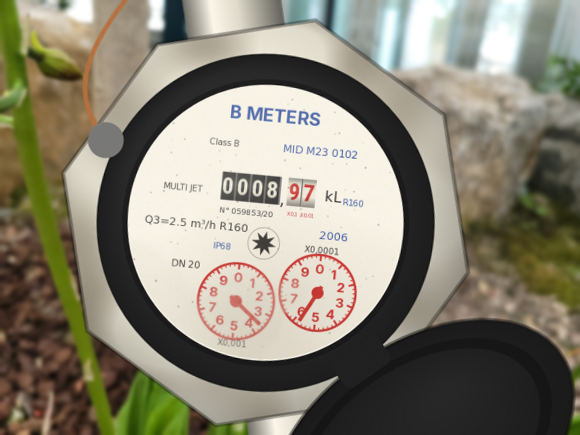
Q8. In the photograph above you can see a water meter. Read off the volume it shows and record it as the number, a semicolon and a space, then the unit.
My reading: 8.9735; kL
